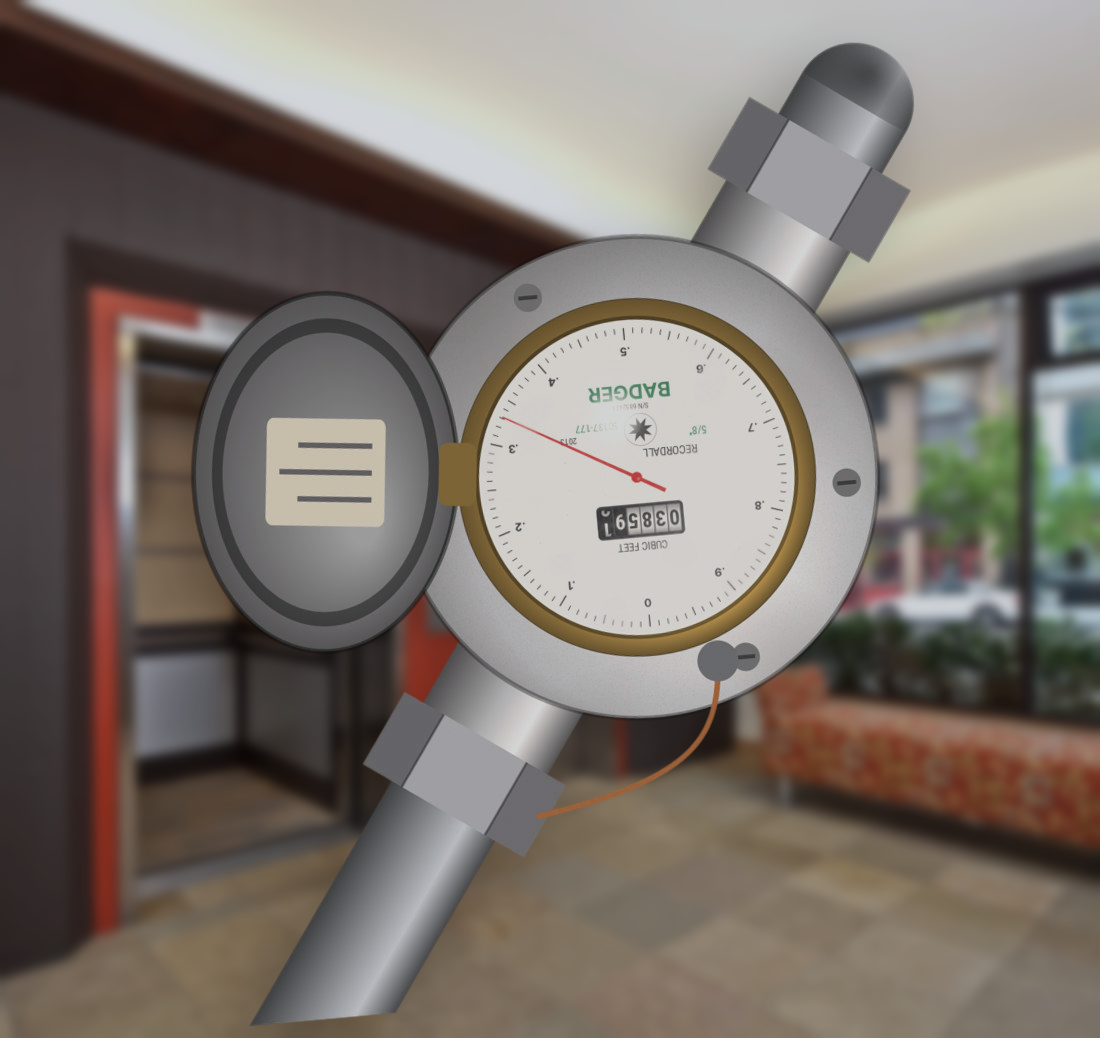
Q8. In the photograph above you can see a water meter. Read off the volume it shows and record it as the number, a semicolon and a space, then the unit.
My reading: 38591.33; ft³
